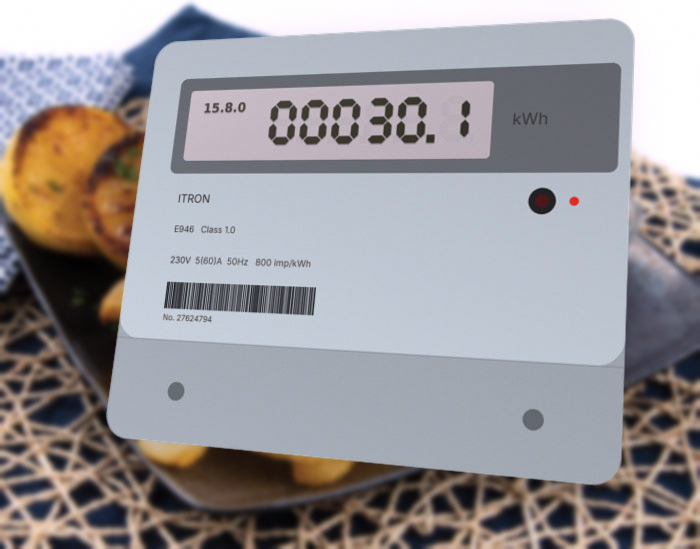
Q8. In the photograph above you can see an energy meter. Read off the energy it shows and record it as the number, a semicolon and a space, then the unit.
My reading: 30.1; kWh
